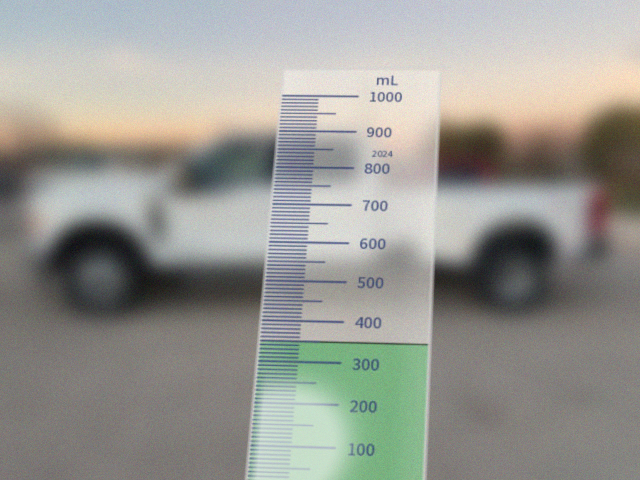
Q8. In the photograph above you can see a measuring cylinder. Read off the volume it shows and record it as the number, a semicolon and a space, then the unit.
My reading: 350; mL
